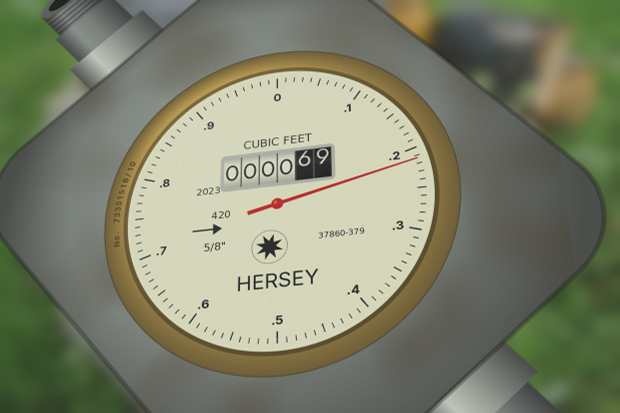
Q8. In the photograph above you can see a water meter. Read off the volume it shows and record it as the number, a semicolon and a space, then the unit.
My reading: 69.21; ft³
